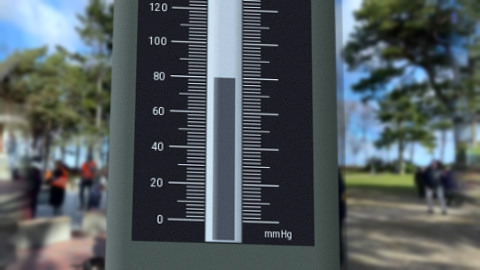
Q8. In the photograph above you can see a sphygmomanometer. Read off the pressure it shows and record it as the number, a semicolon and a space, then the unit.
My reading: 80; mmHg
